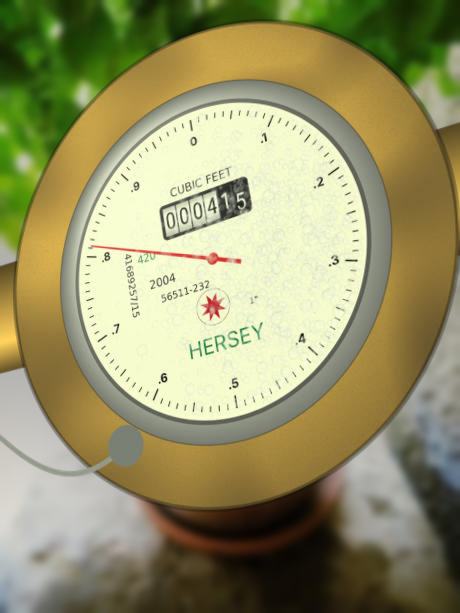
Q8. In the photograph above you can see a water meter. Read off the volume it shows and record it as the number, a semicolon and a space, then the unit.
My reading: 414.81; ft³
